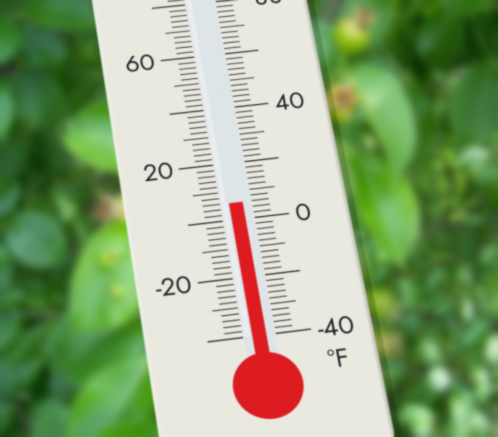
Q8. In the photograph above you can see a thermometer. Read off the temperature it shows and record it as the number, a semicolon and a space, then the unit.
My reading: 6; °F
